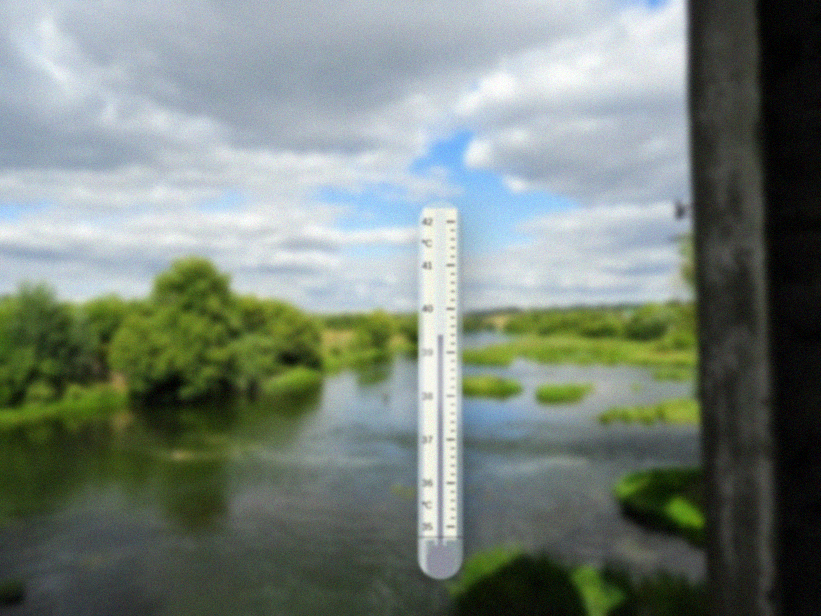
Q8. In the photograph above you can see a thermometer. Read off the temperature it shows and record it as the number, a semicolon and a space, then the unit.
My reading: 39.4; °C
